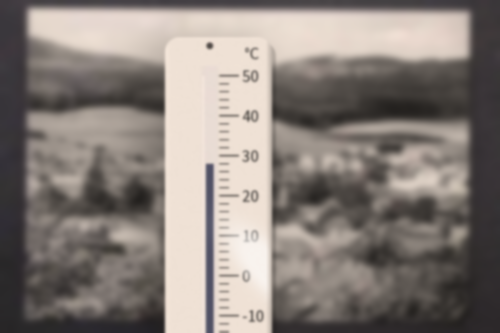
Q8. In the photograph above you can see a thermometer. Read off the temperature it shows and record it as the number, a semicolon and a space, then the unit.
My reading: 28; °C
